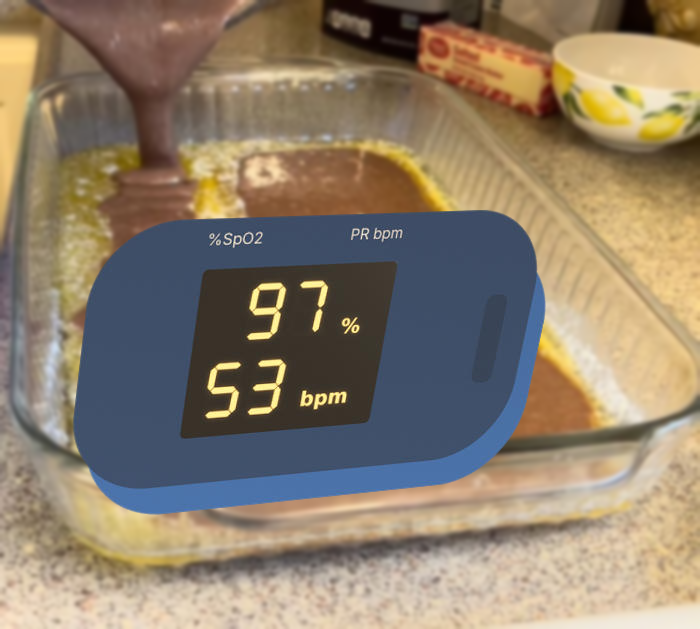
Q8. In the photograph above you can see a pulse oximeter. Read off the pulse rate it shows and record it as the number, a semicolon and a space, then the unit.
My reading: 53; bpm
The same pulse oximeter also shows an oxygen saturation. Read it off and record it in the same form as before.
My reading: 97; %
